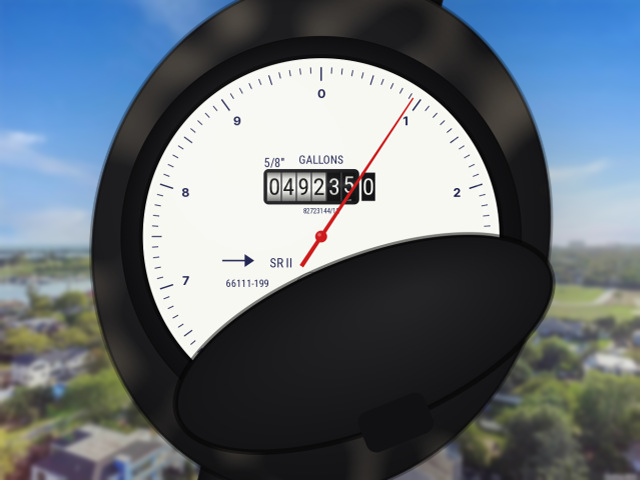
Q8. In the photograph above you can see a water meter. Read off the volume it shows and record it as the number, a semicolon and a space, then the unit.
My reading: 492350.9; gal
